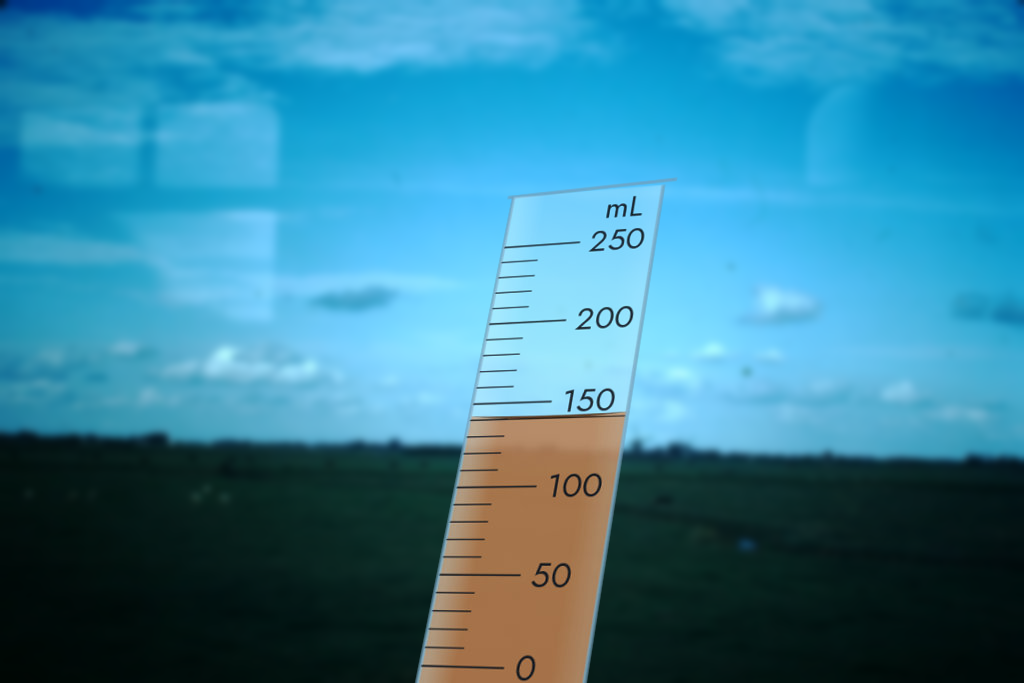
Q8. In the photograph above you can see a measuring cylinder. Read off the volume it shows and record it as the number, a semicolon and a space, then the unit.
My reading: 140; mL
